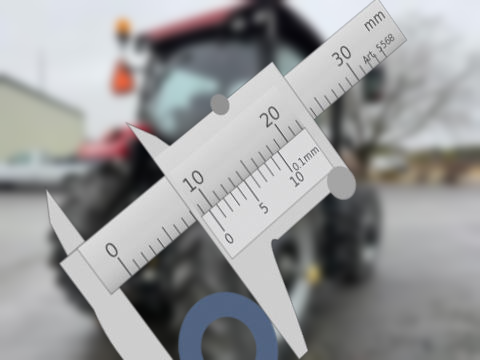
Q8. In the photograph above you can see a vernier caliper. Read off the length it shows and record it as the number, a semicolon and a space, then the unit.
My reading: 9.6; mm
